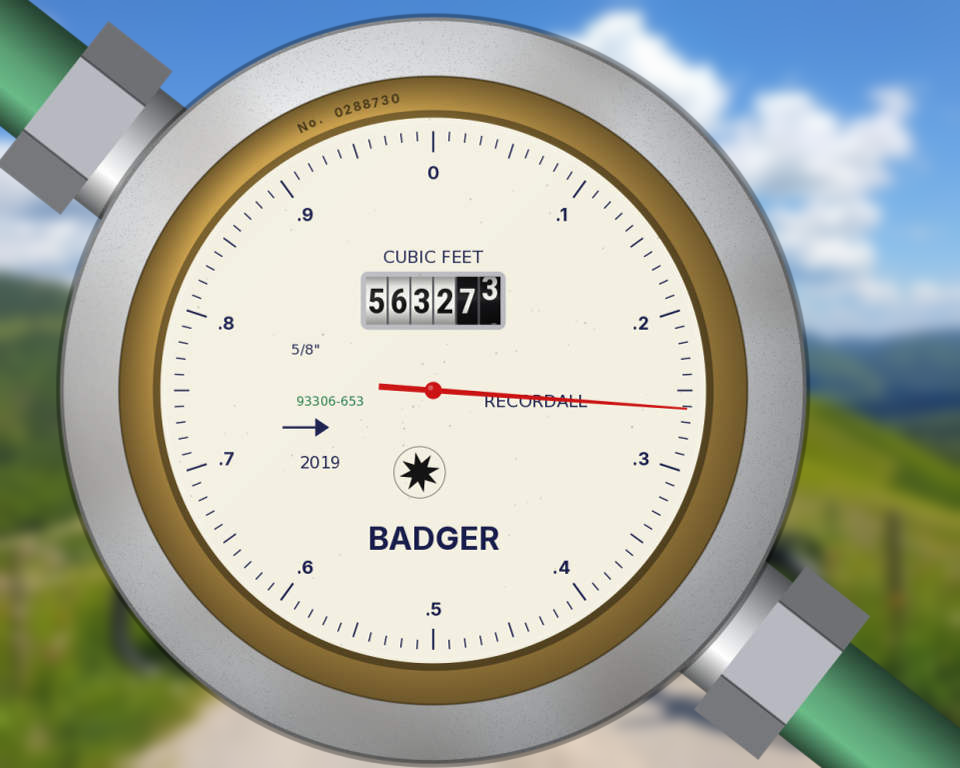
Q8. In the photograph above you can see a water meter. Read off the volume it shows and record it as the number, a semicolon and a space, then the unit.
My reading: 563273.26; ft³
